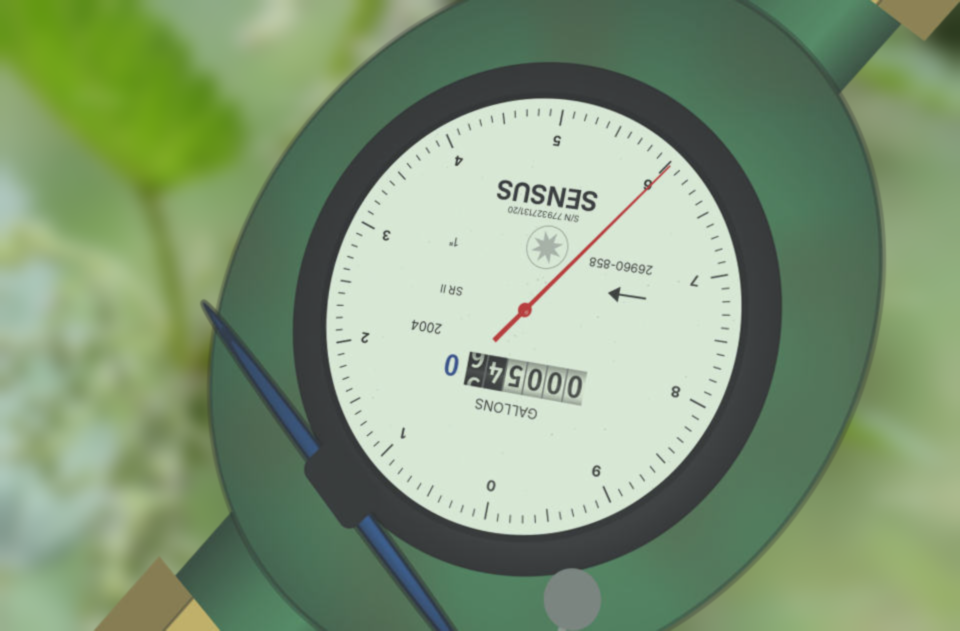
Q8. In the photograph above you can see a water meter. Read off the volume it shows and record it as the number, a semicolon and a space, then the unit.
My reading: 5456.0; gal
